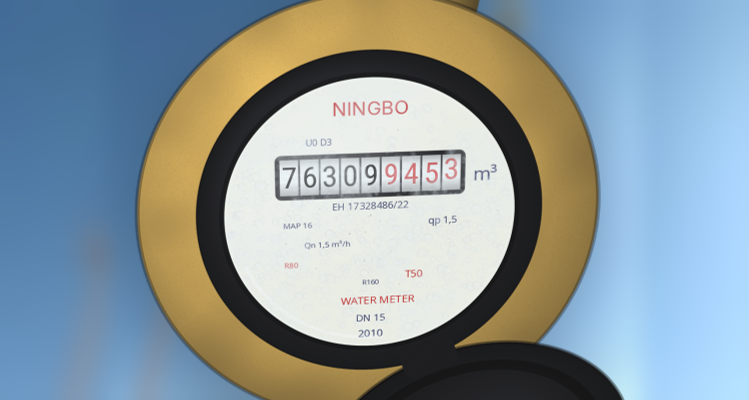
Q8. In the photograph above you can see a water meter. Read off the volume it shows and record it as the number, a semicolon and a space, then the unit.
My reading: 76309.9453; m³
